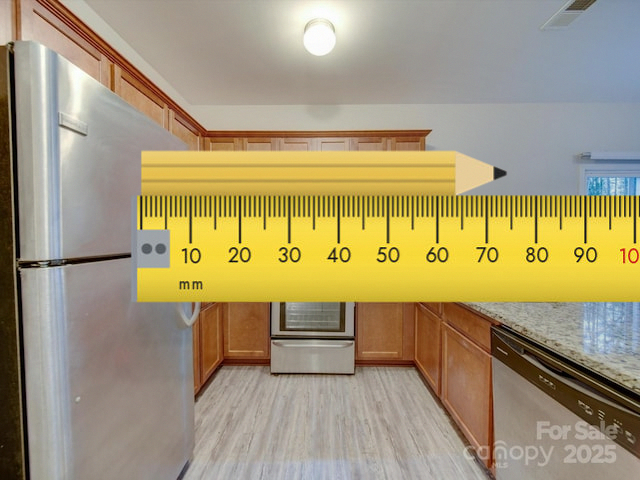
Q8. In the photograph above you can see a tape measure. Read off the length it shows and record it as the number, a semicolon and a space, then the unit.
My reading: 74; mm
